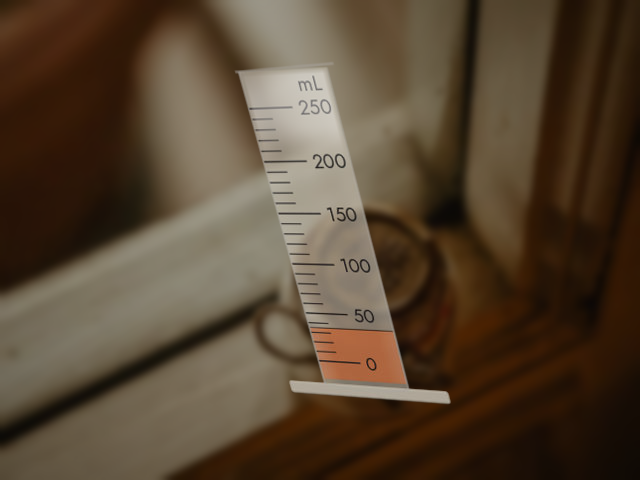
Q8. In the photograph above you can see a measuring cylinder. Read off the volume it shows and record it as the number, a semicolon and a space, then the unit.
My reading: 35; mL
